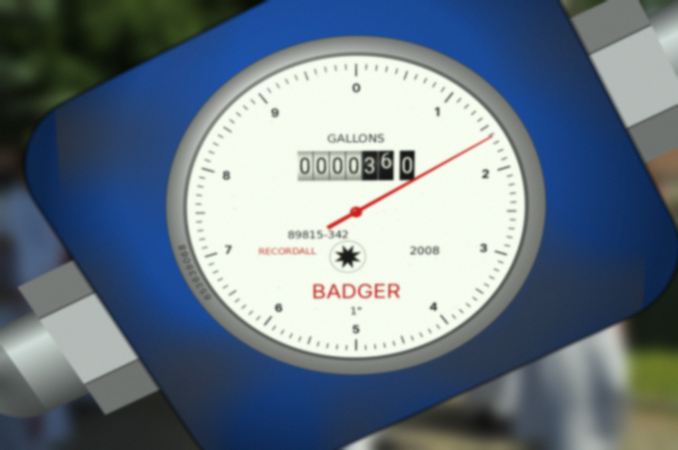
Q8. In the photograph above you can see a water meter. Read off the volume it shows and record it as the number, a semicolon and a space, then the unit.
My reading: 361.6; gal
